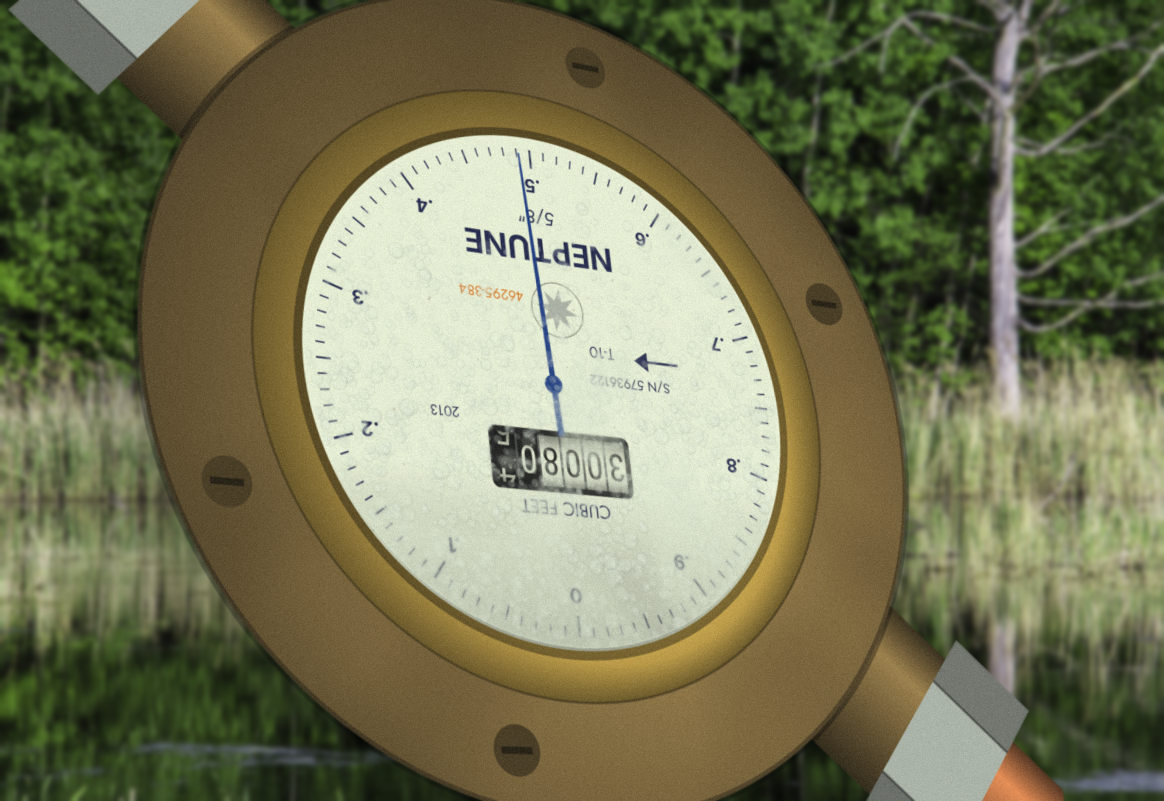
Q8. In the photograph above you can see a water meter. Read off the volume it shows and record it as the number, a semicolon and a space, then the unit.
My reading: 300804.49; ft³
